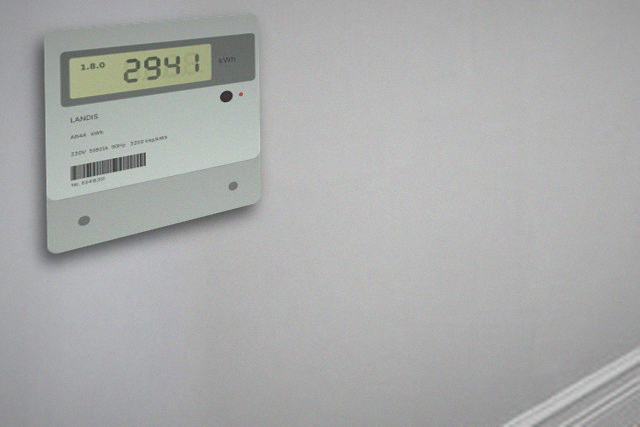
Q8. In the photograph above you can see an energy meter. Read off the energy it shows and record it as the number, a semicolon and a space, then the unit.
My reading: 2941; kWh
